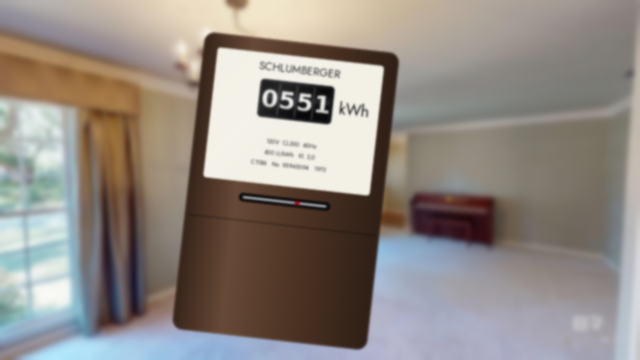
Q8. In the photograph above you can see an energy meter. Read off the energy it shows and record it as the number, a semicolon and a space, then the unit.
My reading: 551; kWh
